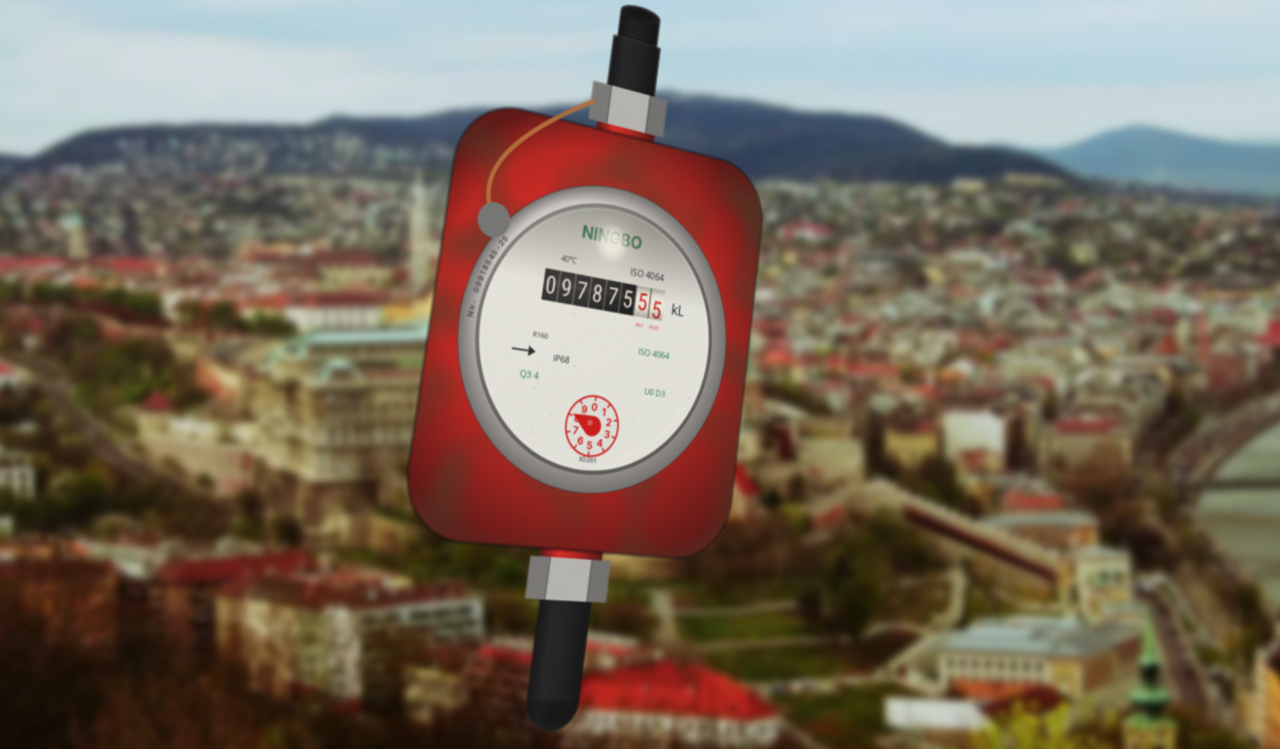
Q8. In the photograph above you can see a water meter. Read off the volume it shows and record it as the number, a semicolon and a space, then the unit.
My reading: 97875.548; kL
